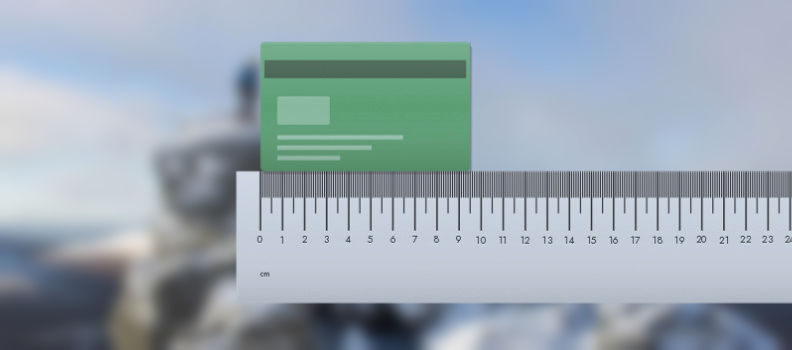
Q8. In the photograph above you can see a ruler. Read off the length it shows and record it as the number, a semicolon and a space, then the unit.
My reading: 9.5; cm
